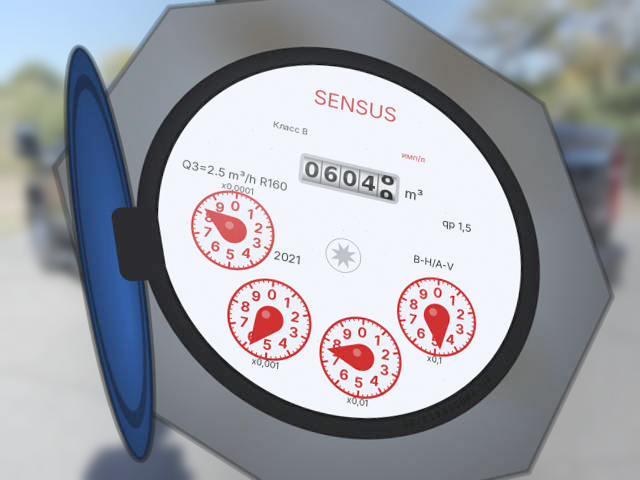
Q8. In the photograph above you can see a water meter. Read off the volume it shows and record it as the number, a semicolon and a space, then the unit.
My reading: 6048.4758; m³
